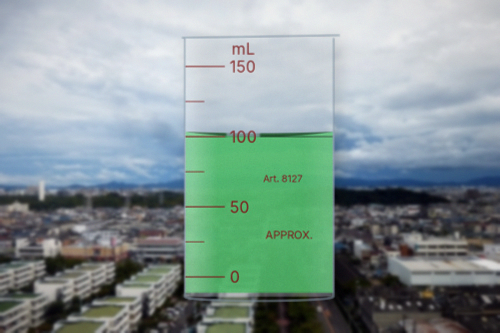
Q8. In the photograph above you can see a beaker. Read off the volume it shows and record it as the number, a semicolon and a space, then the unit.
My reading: 100; mL
